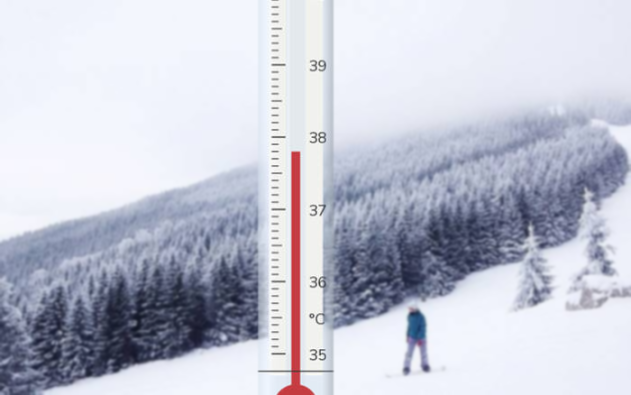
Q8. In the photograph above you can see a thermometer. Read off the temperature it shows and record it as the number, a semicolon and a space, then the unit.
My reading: 37.8; °C
